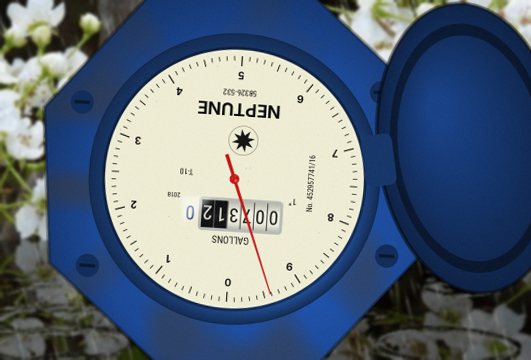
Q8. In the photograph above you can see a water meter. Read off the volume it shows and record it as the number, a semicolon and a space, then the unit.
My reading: 73119.4; gal
